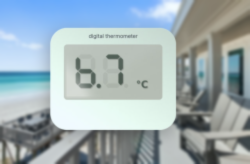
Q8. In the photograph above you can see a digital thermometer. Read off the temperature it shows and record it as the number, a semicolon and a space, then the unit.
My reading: 6.7; °C
